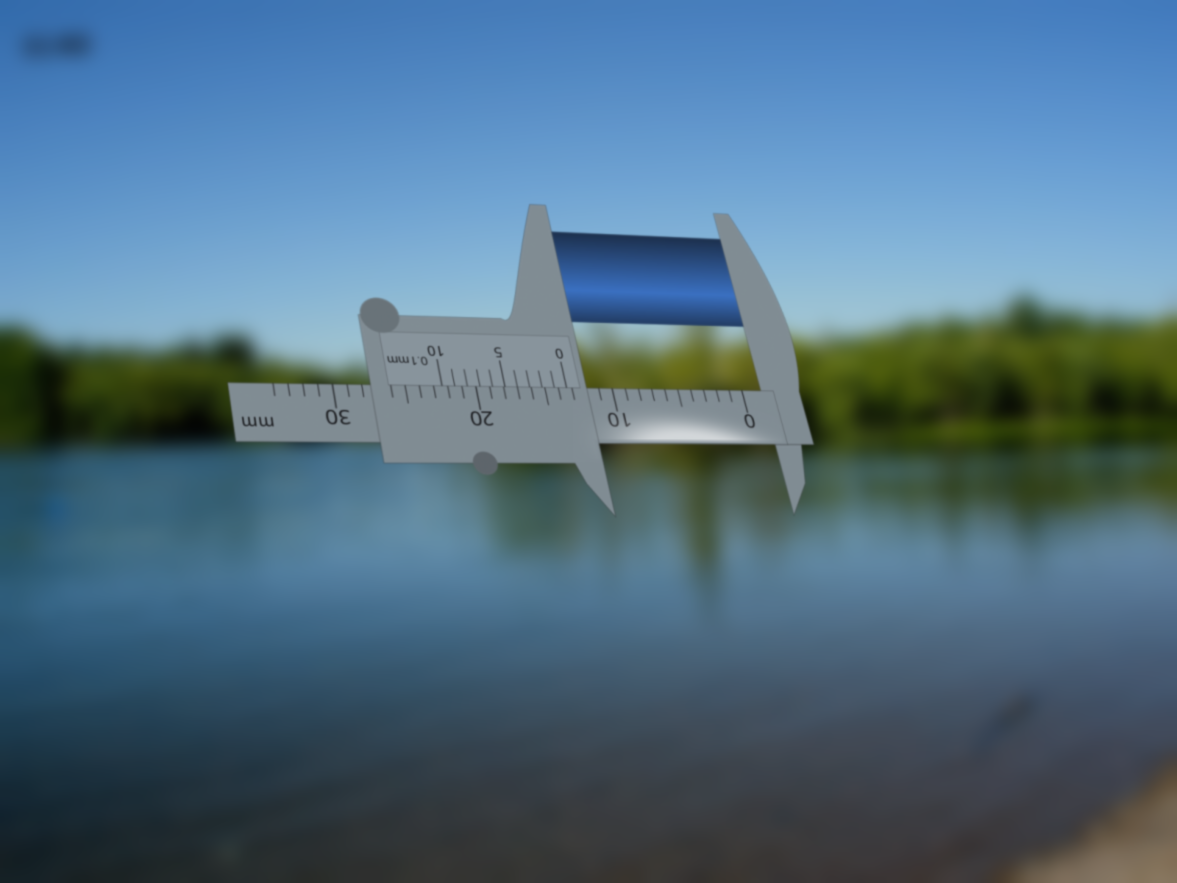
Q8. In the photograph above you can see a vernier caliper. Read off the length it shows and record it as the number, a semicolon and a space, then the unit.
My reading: 13.4; mm
